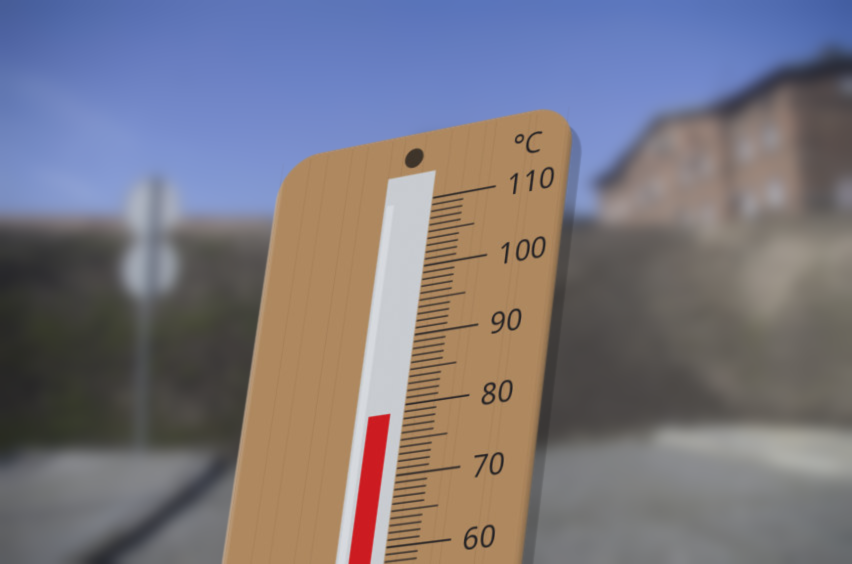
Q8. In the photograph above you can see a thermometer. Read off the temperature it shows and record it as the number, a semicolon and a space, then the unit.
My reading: 79; °C
